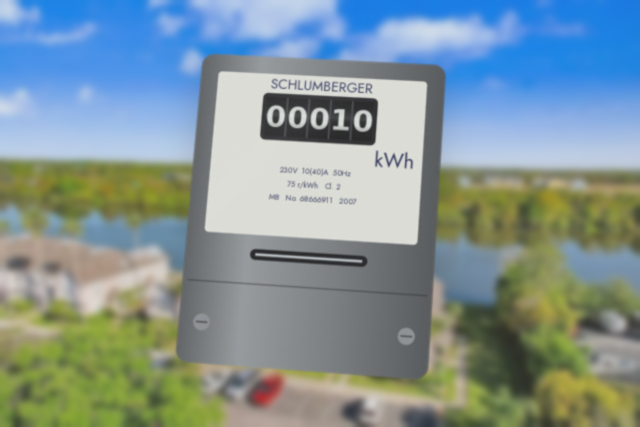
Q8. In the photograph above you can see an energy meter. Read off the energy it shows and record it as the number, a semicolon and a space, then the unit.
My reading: 10; kWh
